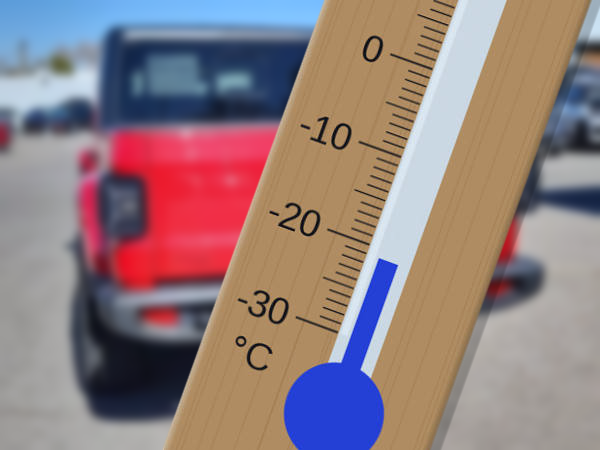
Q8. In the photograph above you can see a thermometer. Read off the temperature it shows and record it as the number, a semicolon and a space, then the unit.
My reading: -21; °C
